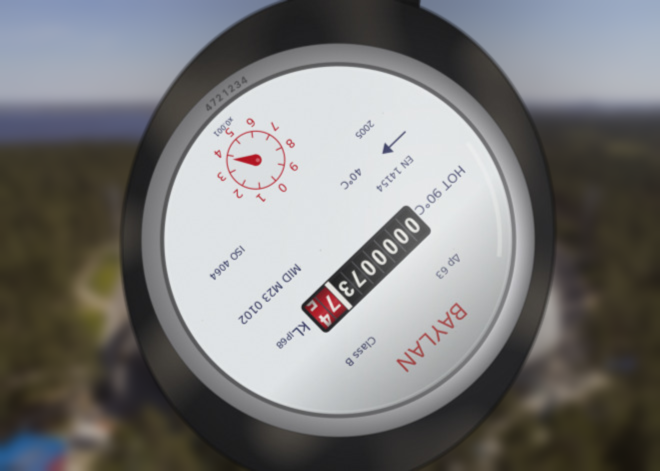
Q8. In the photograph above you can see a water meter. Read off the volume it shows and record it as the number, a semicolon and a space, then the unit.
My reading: 73.743; kL
